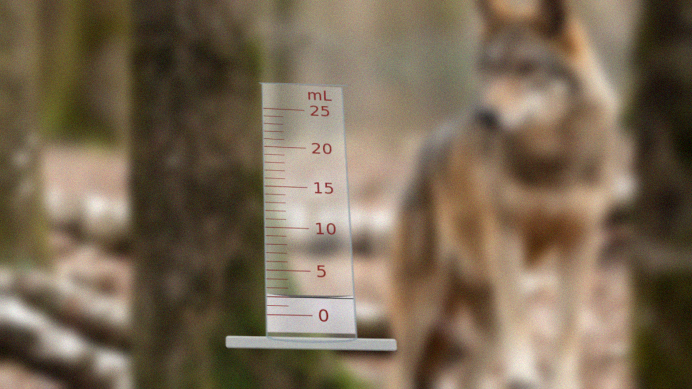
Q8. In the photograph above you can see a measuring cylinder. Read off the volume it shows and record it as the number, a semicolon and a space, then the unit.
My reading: 2; mL
